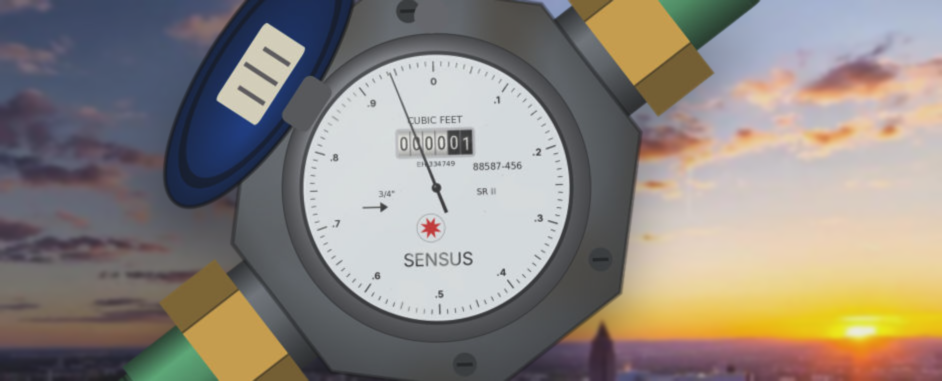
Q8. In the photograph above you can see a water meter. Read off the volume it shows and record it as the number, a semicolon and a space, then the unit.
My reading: 0.94; ft³
